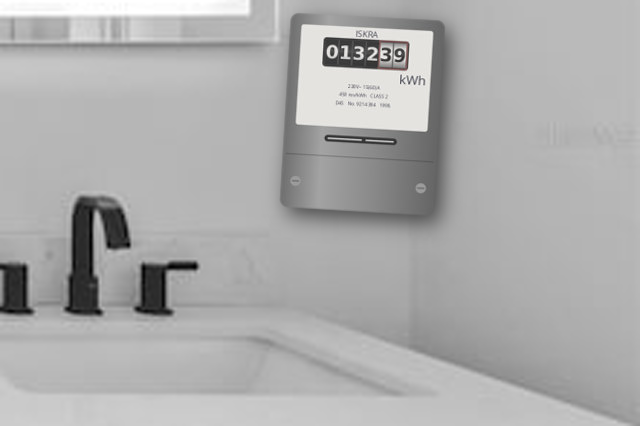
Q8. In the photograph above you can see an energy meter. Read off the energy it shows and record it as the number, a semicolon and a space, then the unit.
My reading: 132.39; kWh
